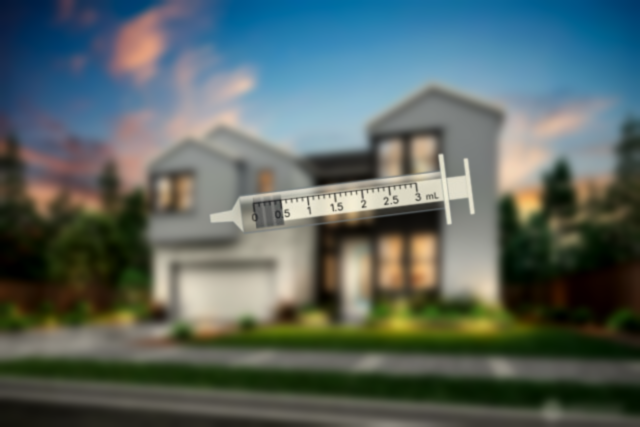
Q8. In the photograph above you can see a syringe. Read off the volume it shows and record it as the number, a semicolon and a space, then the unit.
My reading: 0; mL
